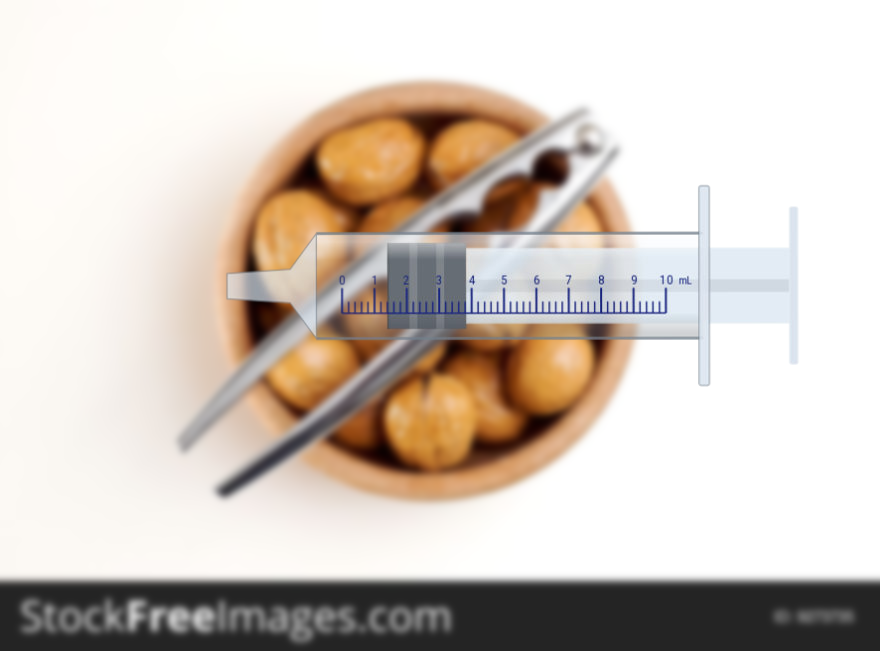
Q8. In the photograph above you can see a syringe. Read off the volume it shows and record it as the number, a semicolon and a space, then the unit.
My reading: 1.4; mL
